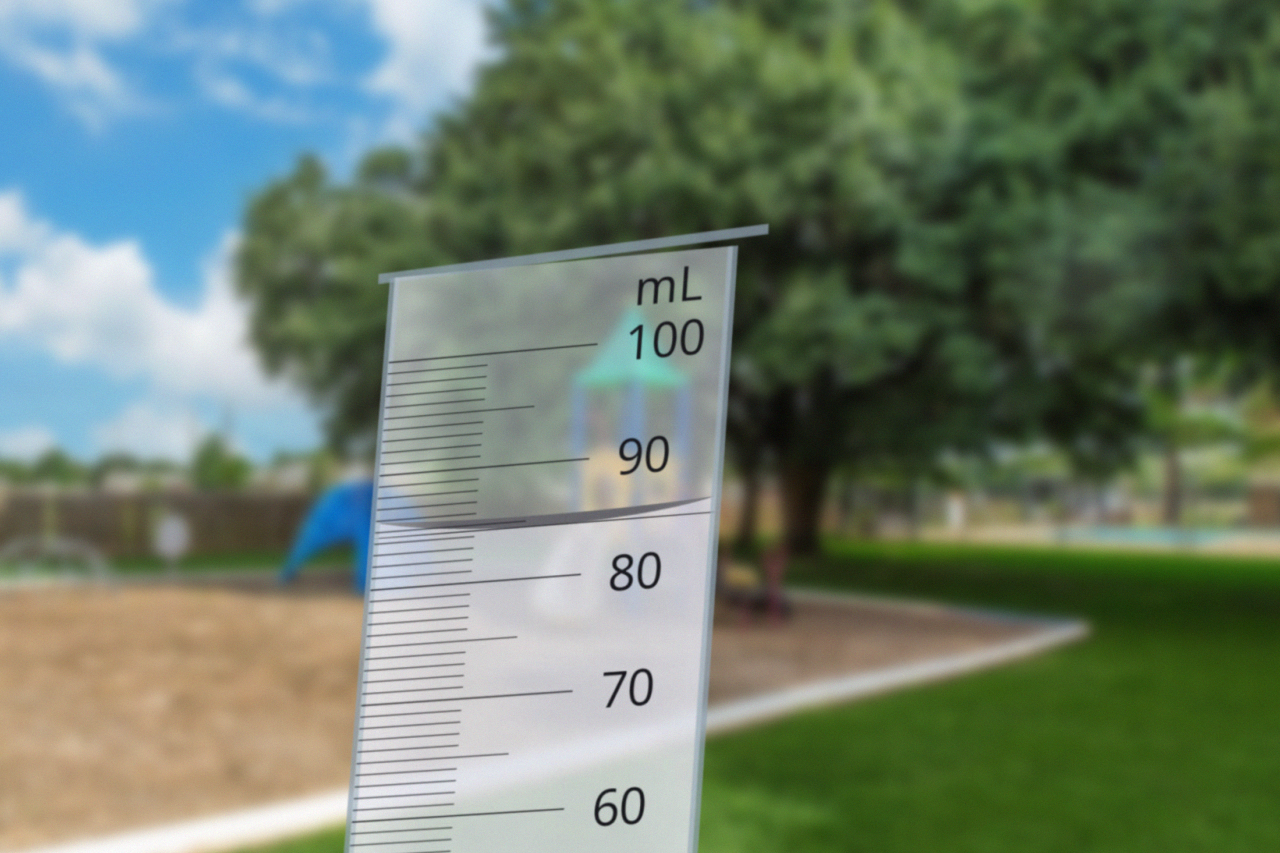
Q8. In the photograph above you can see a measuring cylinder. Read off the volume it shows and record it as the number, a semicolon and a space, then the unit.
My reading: 84.5; mL
